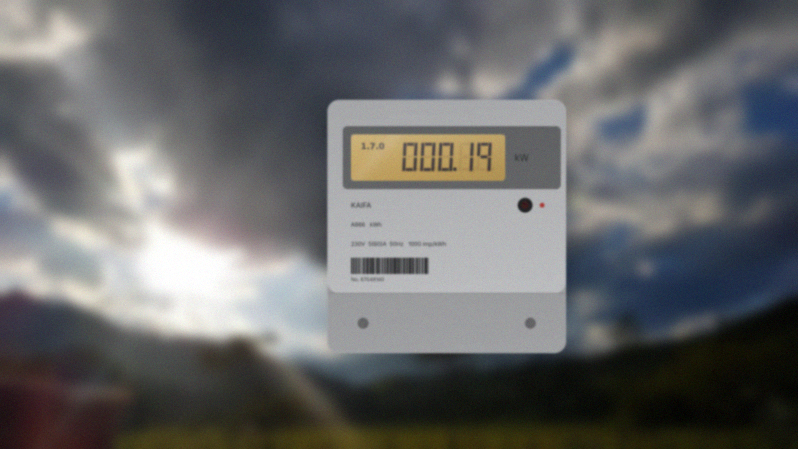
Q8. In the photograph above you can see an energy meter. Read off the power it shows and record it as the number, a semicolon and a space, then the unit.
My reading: 0.19; kW
